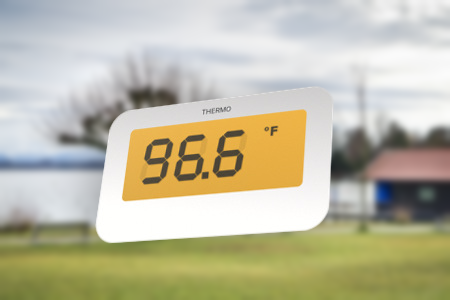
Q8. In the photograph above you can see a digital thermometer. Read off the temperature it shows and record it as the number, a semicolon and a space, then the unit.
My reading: 96.6; °F
